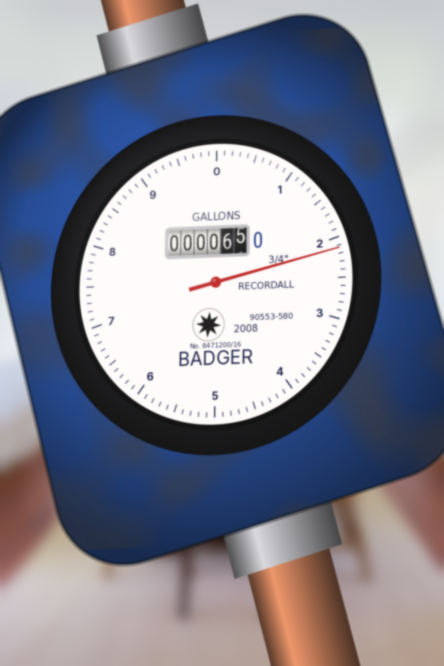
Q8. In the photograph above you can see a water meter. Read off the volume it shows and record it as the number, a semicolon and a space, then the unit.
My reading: 652.1; gal
